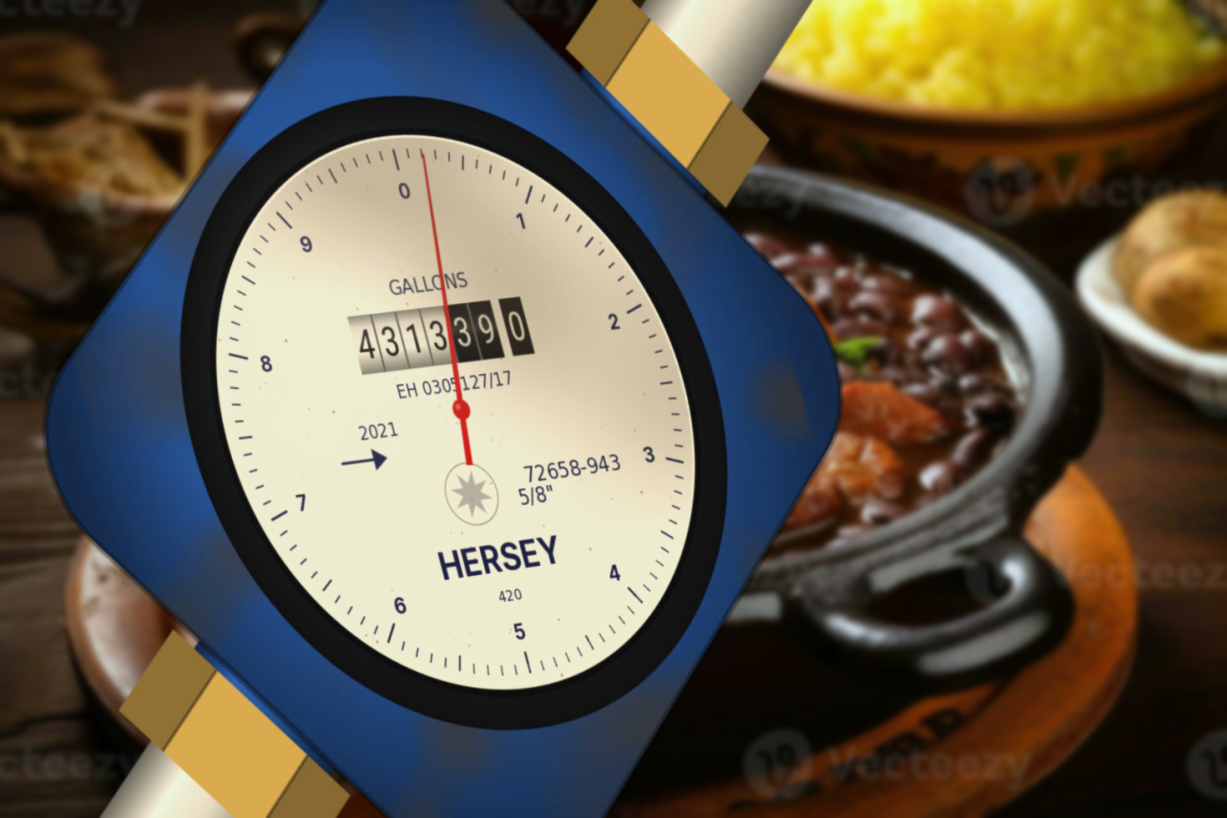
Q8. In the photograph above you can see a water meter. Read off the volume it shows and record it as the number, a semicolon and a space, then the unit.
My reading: 4313390.2; gal
